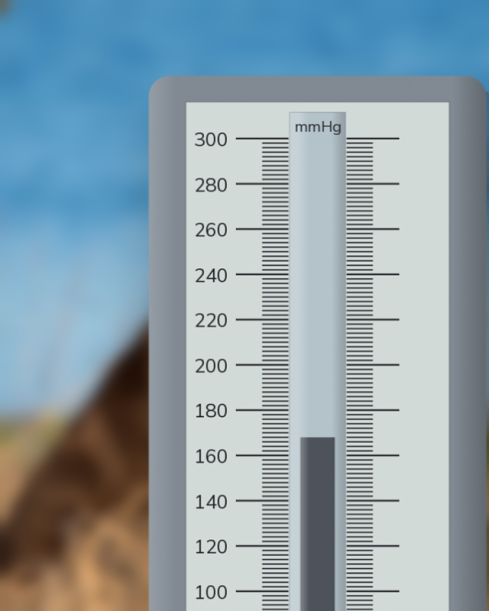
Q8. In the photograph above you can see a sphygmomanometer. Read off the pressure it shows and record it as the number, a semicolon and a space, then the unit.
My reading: 168; mmHg
